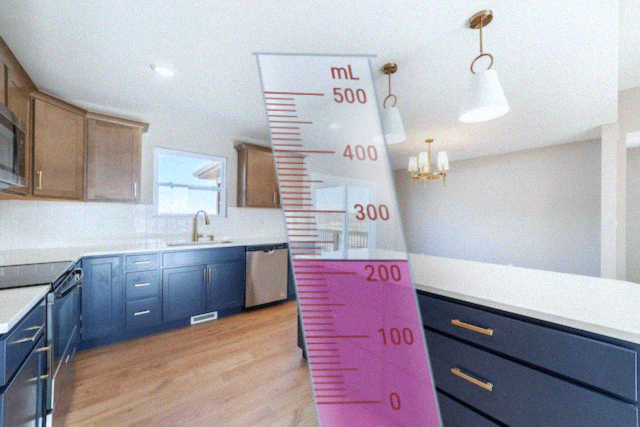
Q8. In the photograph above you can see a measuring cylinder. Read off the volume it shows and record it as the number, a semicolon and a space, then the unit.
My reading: 220; mL
